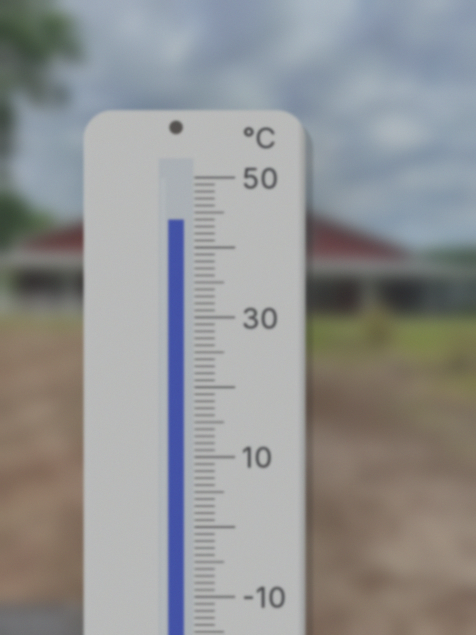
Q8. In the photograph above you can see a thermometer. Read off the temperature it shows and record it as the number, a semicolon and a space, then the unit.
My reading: 44; °C
